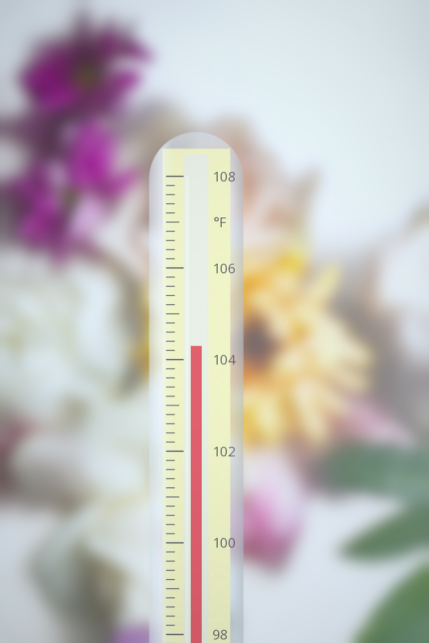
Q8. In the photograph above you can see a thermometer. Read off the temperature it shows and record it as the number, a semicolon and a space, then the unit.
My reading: 104.3; °F
